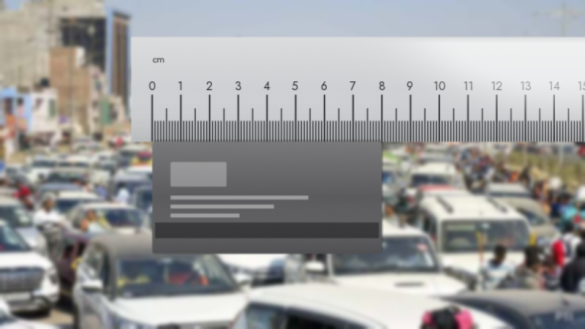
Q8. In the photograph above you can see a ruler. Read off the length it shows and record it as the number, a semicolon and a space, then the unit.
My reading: 8; cm
